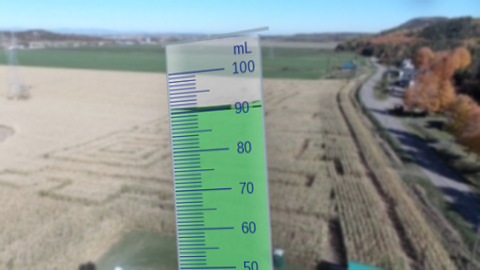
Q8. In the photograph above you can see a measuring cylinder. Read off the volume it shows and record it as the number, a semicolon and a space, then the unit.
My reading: 90; mL
